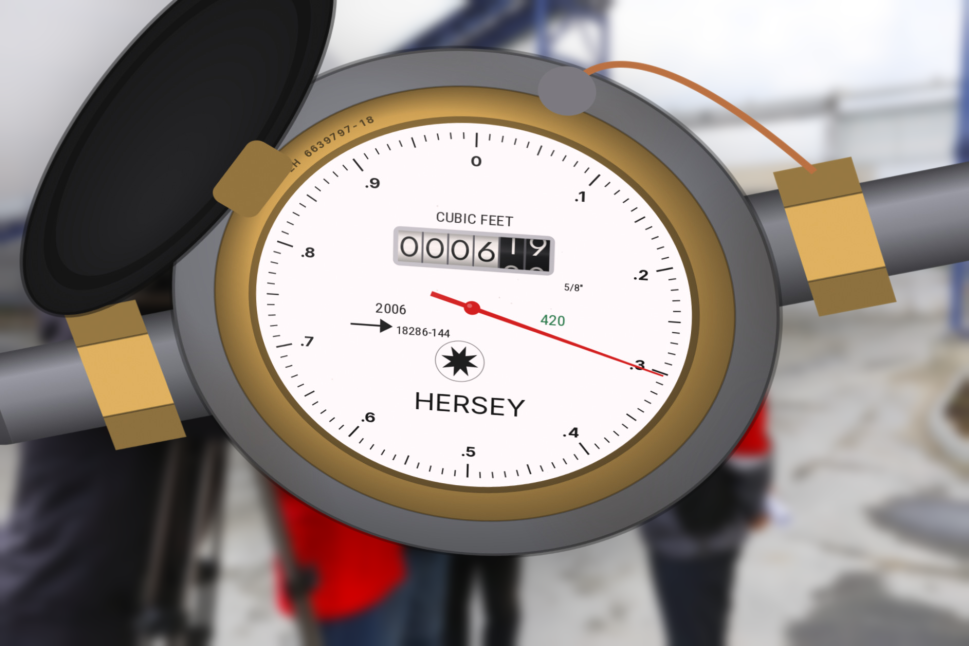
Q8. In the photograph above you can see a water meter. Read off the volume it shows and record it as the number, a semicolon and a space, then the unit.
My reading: 619.30; ft³
